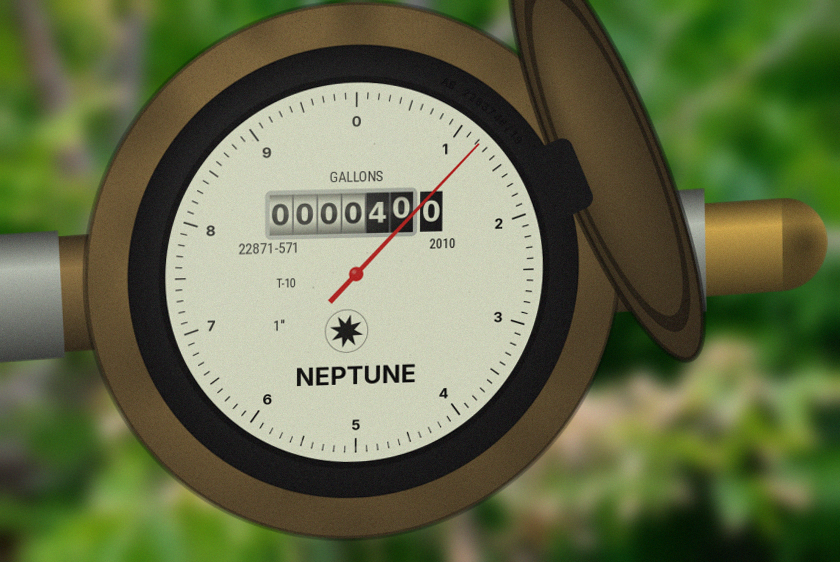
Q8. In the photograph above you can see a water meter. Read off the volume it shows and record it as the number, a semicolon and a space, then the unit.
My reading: 401.2; gal
